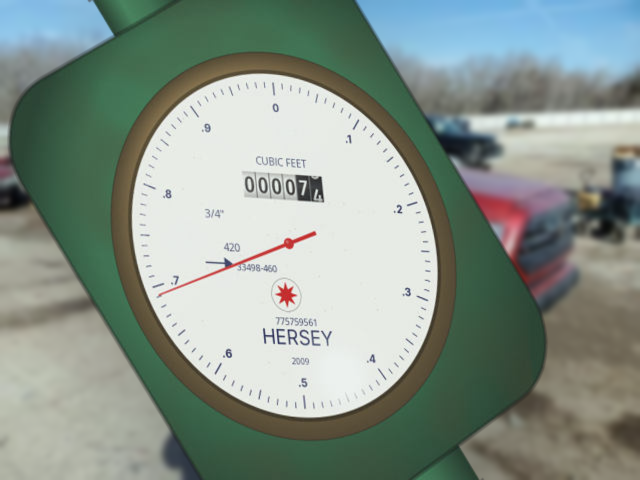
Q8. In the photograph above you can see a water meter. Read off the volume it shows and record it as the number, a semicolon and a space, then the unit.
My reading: 73.69; ft³
